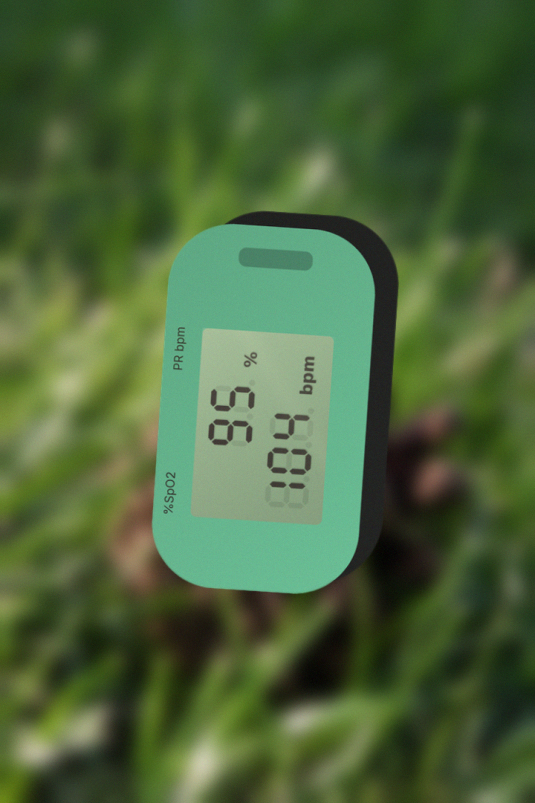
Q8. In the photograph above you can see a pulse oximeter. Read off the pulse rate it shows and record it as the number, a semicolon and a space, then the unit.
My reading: 104; bpm
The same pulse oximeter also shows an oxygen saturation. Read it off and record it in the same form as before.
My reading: 95; %
